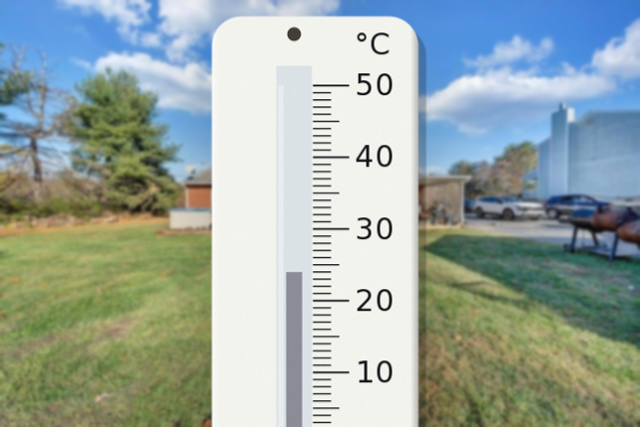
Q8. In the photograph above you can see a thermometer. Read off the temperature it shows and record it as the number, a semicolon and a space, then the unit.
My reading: 24; °C
